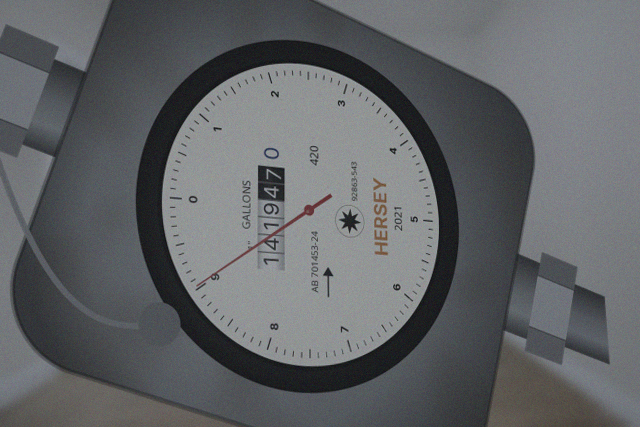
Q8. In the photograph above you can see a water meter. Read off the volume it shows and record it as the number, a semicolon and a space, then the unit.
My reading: 1419469.0; gal
